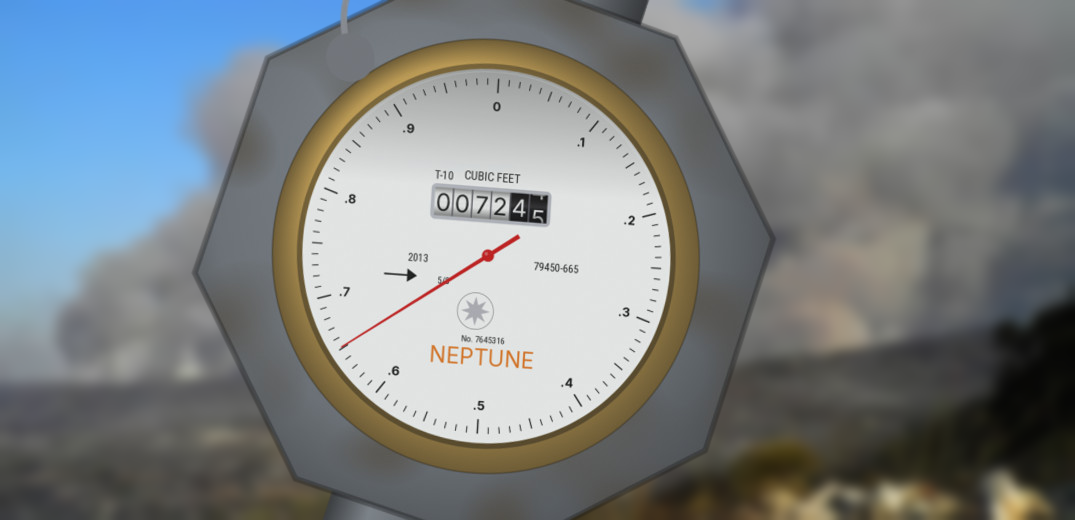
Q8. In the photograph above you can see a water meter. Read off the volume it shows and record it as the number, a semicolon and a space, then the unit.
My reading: 7244.65; ft³
